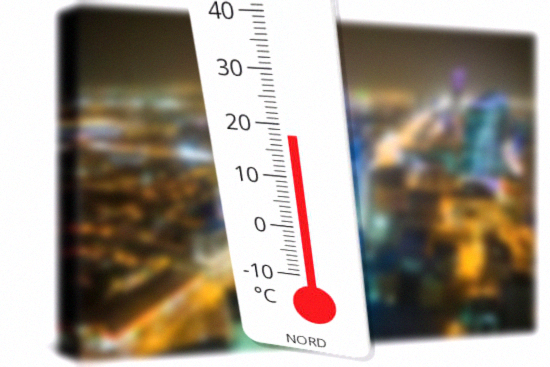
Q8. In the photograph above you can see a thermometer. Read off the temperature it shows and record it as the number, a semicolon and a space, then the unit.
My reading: 18; °C
